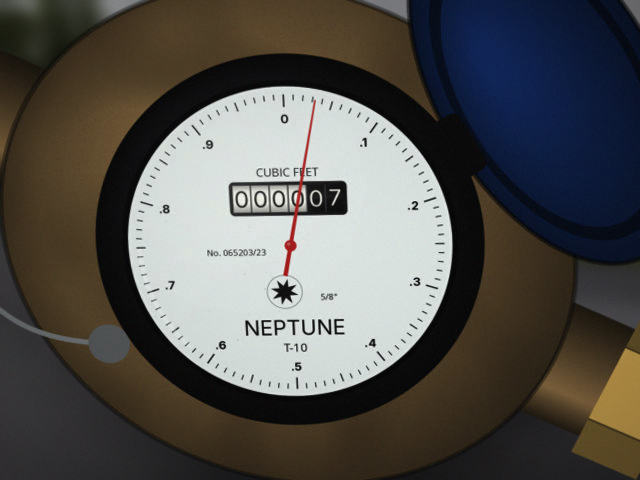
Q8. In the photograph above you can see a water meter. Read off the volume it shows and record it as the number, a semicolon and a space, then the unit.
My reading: 7.03; ft³
